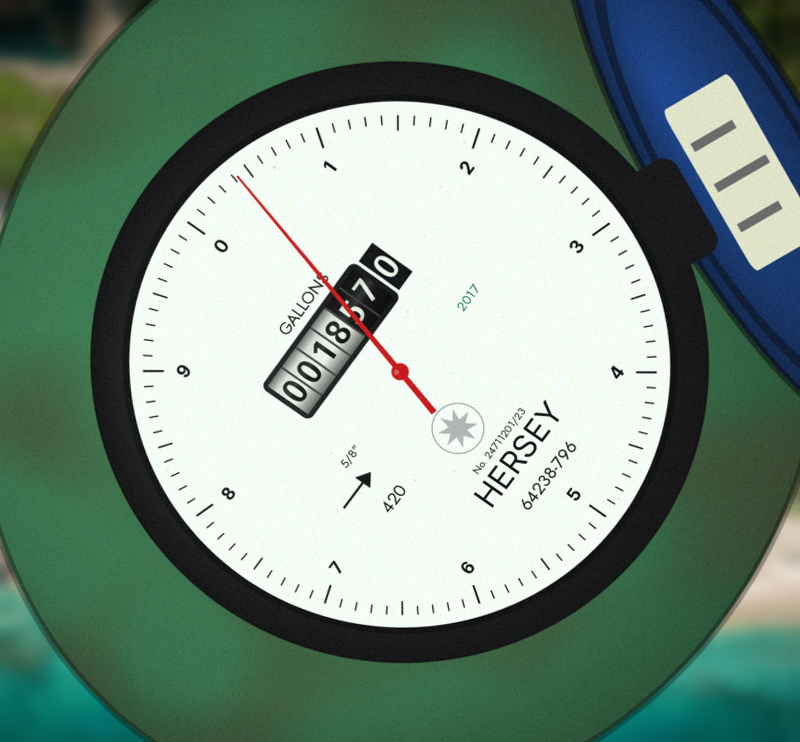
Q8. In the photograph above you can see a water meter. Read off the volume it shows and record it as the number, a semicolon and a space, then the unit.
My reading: 18570.4; gal
